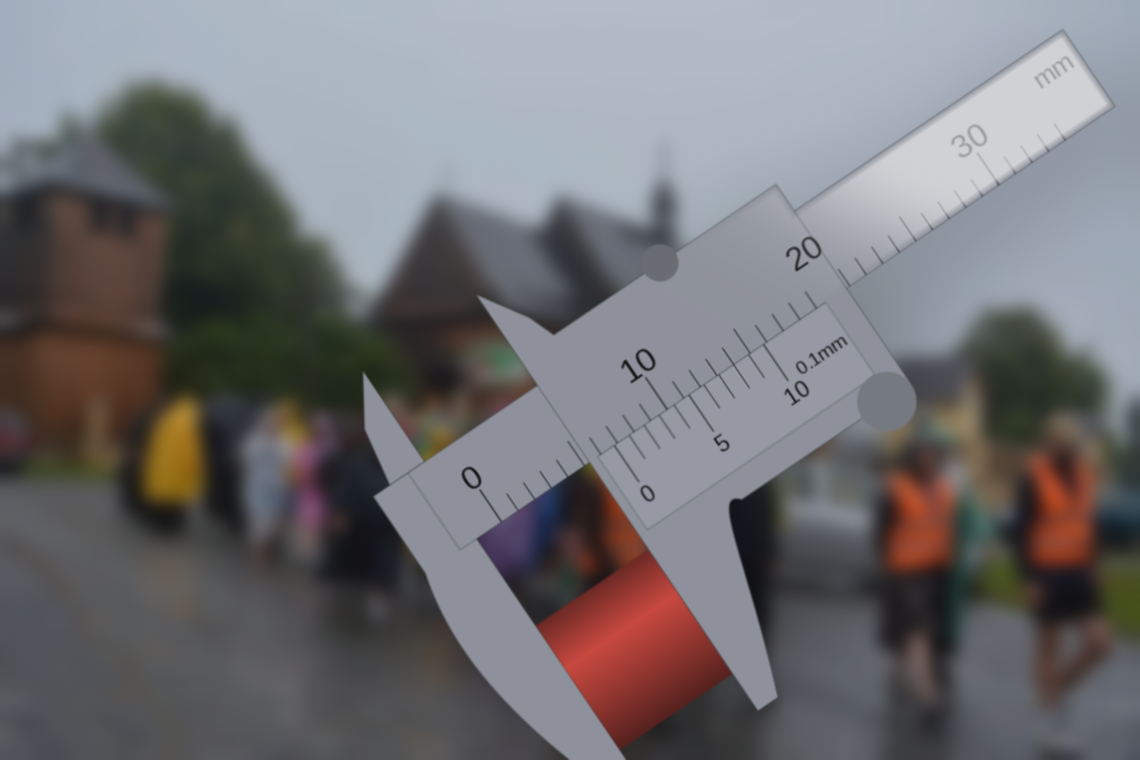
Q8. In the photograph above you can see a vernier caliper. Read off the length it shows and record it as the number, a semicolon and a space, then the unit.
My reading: 6.8; mm
